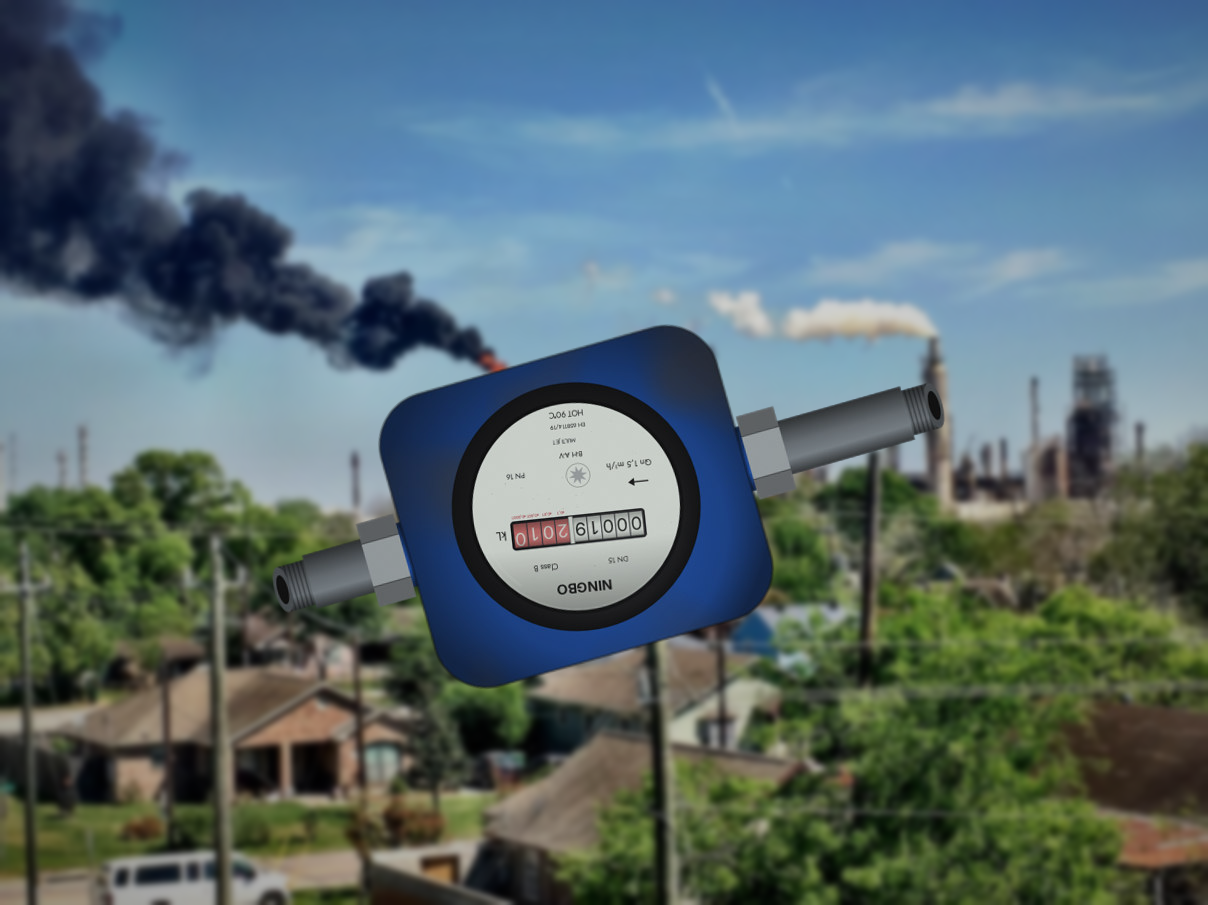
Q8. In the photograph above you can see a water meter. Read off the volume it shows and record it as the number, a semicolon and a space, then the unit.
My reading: 19.2010; kL
